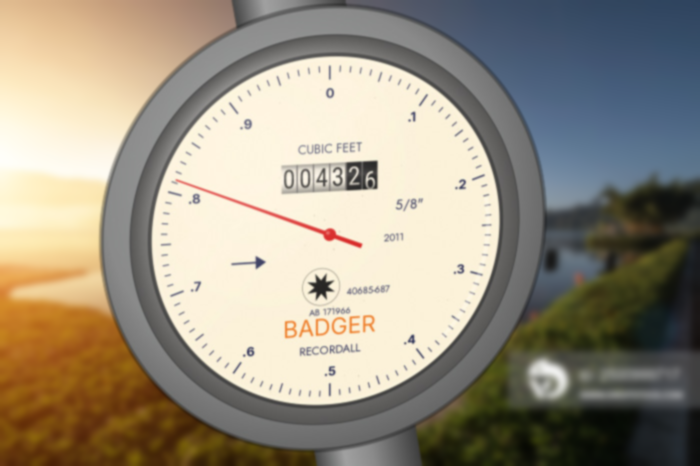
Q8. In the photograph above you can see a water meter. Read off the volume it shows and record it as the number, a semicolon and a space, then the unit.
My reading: 4325.81; ft³
